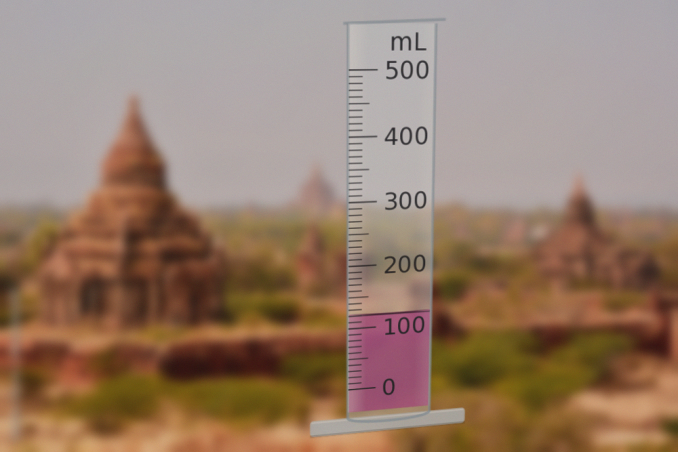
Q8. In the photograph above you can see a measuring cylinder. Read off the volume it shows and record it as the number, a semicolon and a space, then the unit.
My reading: 120; mL
